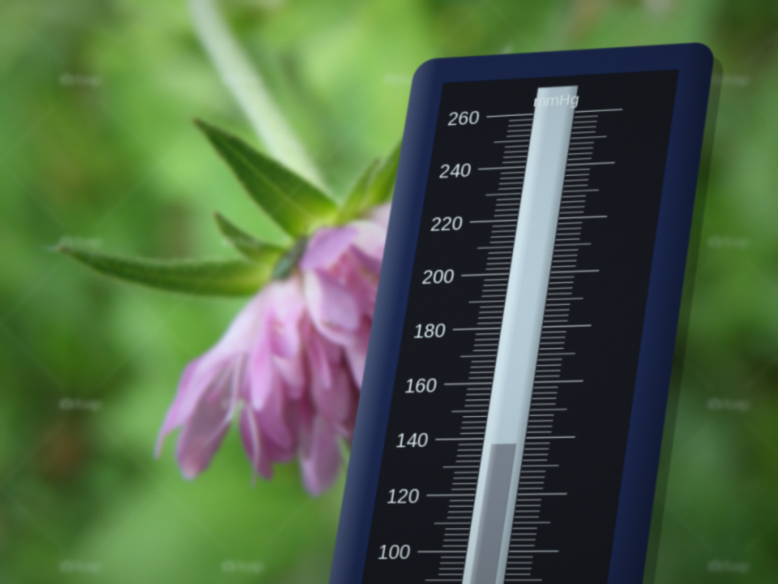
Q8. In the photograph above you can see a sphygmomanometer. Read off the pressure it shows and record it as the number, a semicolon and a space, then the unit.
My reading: 138; mmHg
